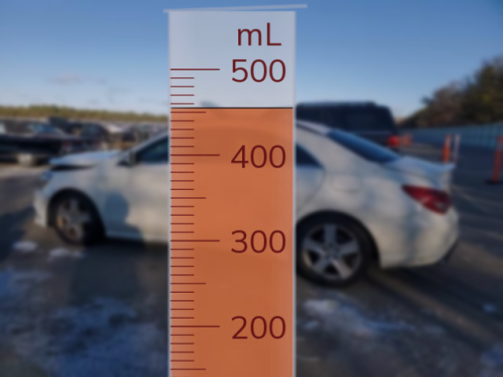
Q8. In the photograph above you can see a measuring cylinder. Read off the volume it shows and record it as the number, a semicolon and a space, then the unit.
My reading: 455; mL
